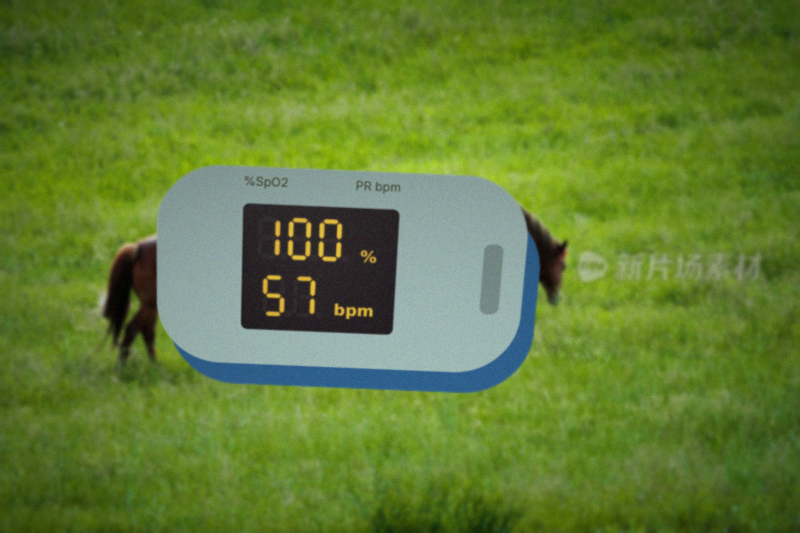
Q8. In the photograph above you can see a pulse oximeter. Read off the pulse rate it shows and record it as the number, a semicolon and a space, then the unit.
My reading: 57; bpm
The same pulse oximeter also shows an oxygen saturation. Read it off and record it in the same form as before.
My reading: 100; %
